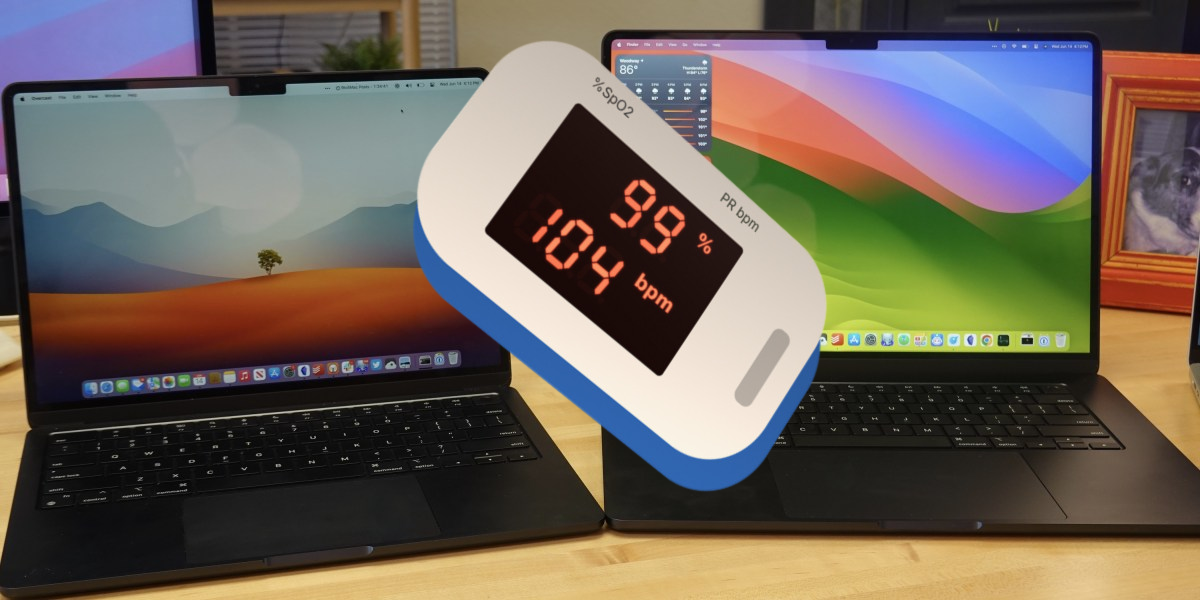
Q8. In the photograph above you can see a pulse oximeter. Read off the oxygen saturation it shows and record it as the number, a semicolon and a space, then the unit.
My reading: 99; %
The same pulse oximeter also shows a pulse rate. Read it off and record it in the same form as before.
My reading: 104; bpm
